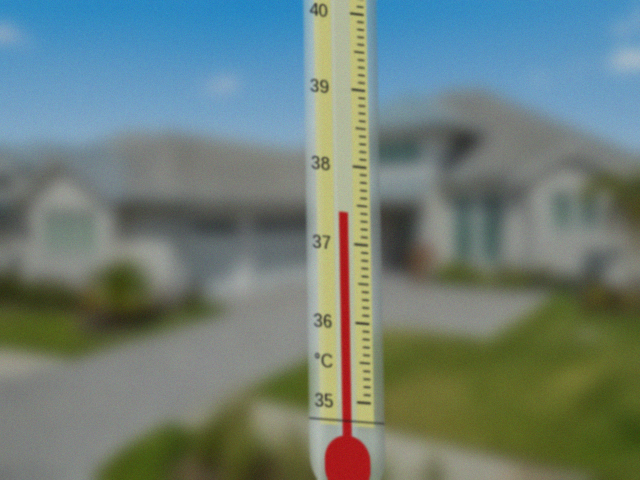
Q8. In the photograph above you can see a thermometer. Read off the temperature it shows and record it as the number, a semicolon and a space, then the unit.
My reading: 37.4; °C
